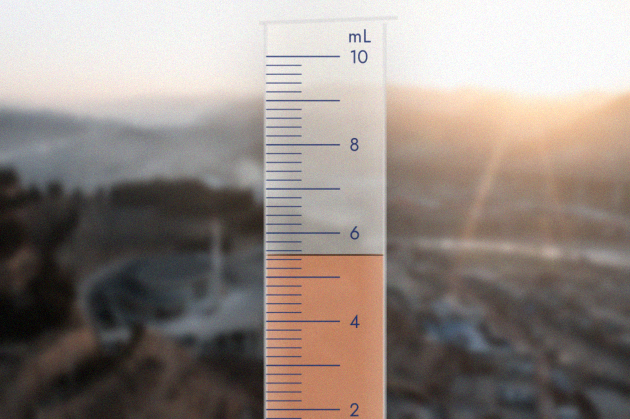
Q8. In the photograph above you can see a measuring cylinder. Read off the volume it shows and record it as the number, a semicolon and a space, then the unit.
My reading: 5.5; mL
